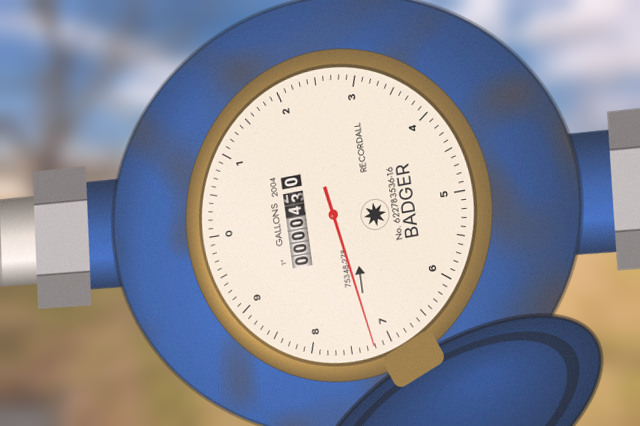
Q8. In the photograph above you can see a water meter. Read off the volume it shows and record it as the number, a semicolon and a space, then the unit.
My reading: 427.2; gal
